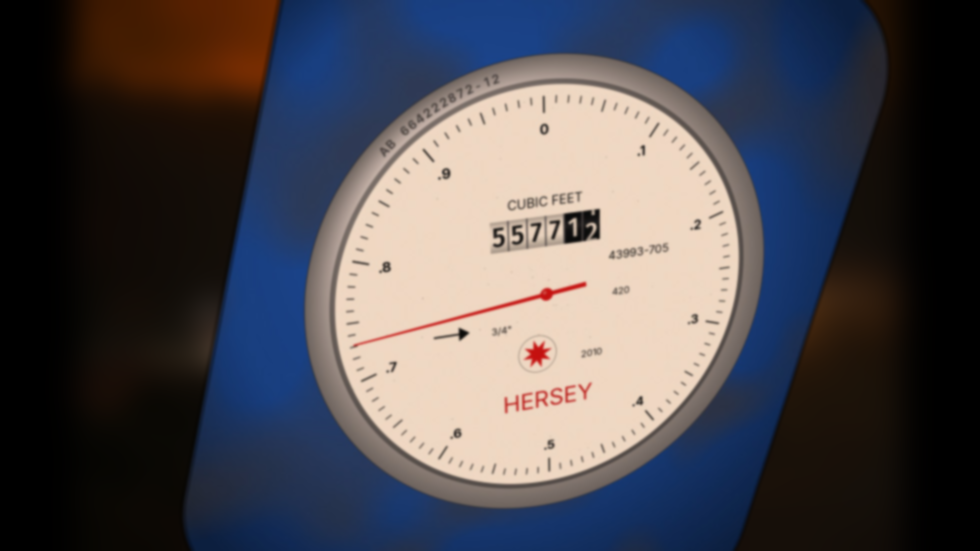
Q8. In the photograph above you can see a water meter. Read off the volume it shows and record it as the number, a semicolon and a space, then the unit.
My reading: 557711.73; ft³
